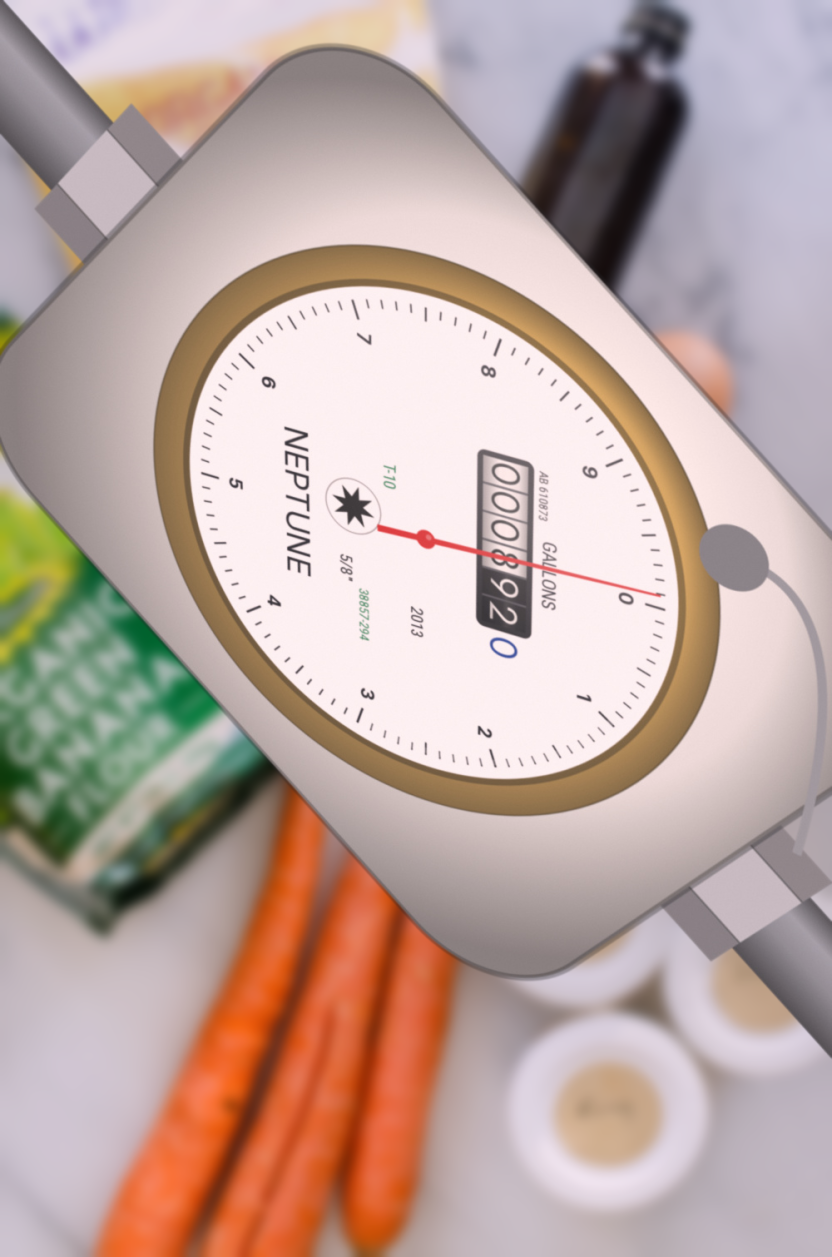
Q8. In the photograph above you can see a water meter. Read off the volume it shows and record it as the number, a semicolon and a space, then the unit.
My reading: 8919.9; gal
